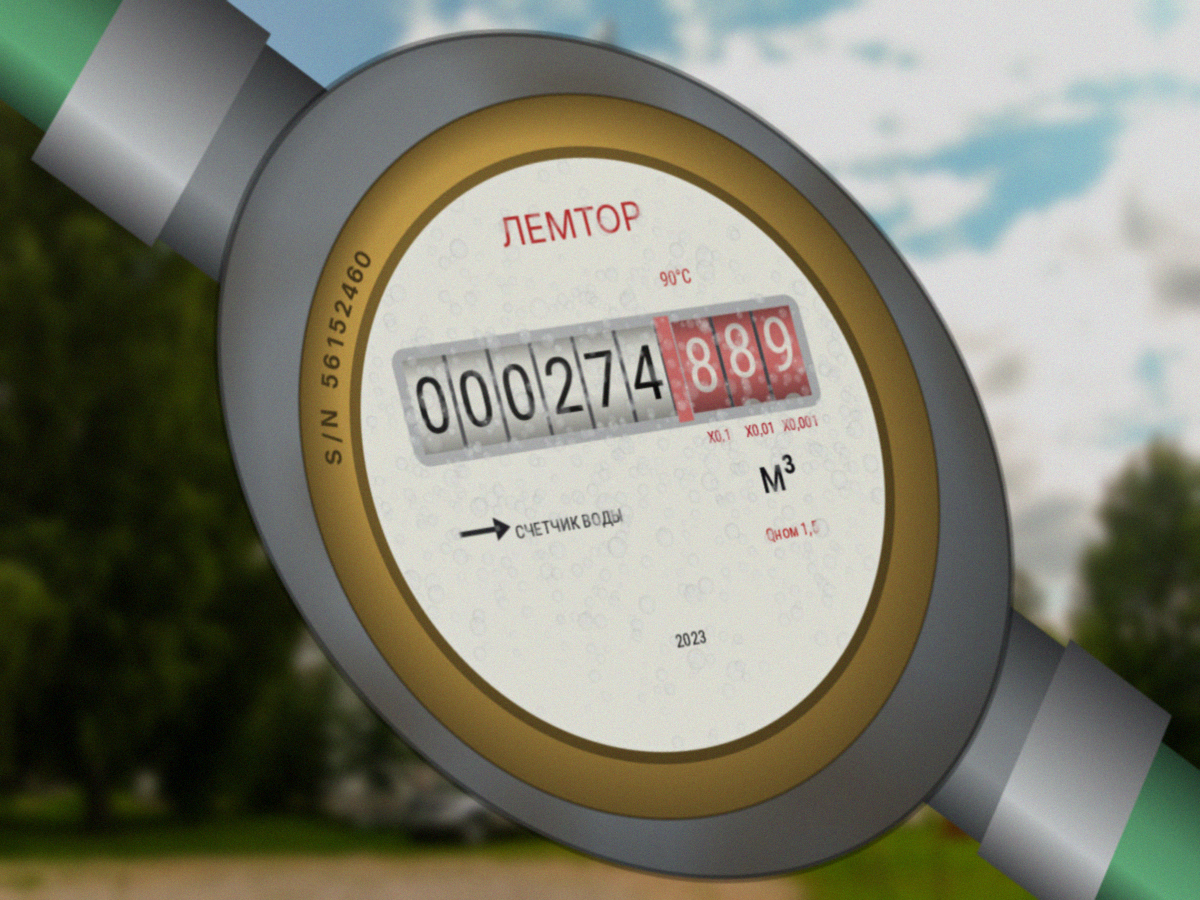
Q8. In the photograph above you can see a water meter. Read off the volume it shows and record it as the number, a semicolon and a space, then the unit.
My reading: 274.889; m³
